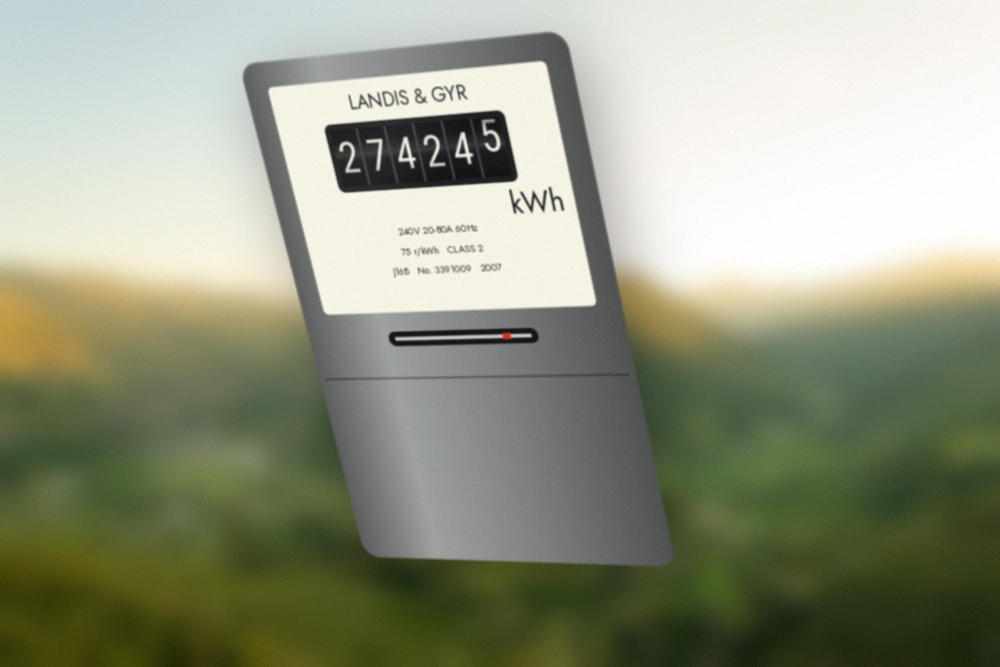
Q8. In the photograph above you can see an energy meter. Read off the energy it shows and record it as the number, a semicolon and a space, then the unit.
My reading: 274245; kWh
